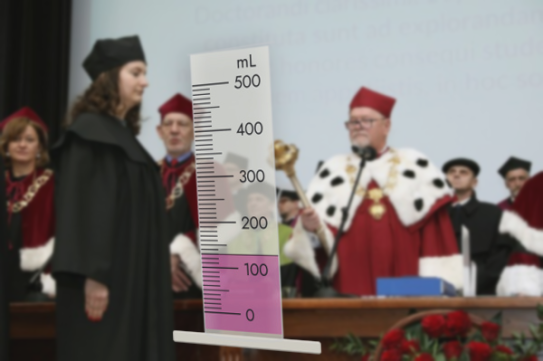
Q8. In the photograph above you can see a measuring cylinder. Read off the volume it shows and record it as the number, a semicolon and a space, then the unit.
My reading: 130; mL
